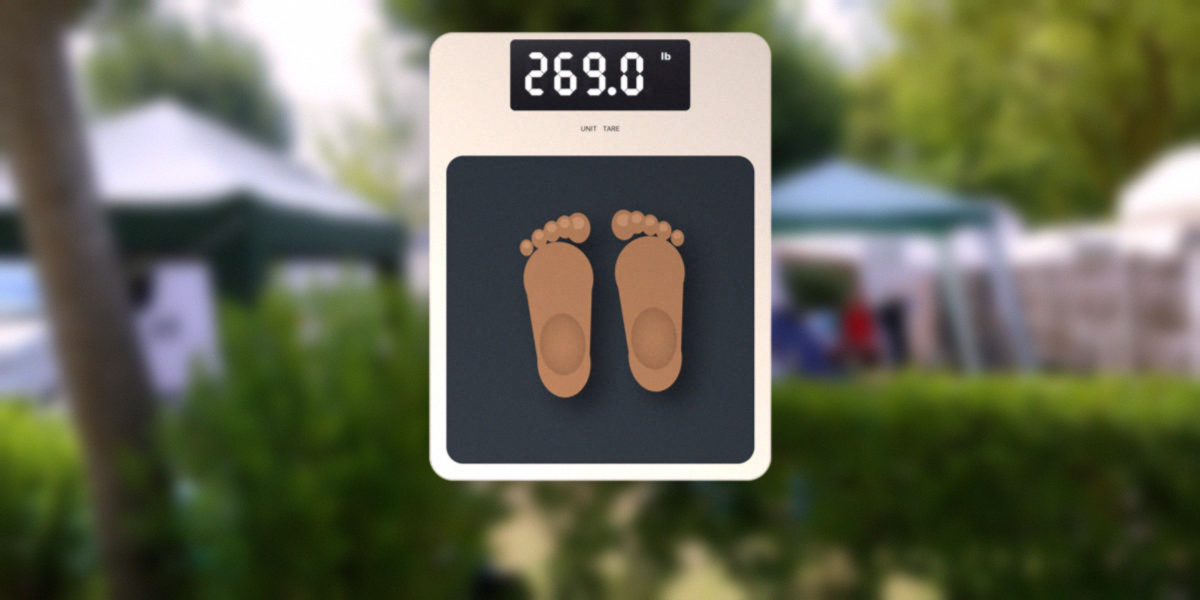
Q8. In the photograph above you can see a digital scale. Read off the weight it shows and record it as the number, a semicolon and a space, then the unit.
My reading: 269.0; lb
